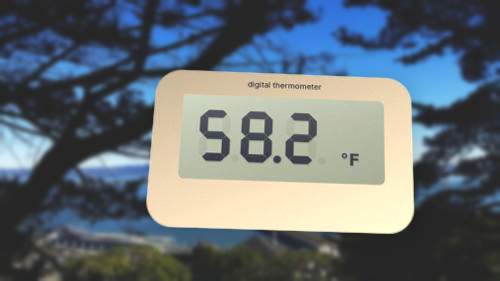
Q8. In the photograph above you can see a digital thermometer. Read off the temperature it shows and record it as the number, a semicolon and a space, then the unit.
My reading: 58.2; °F
